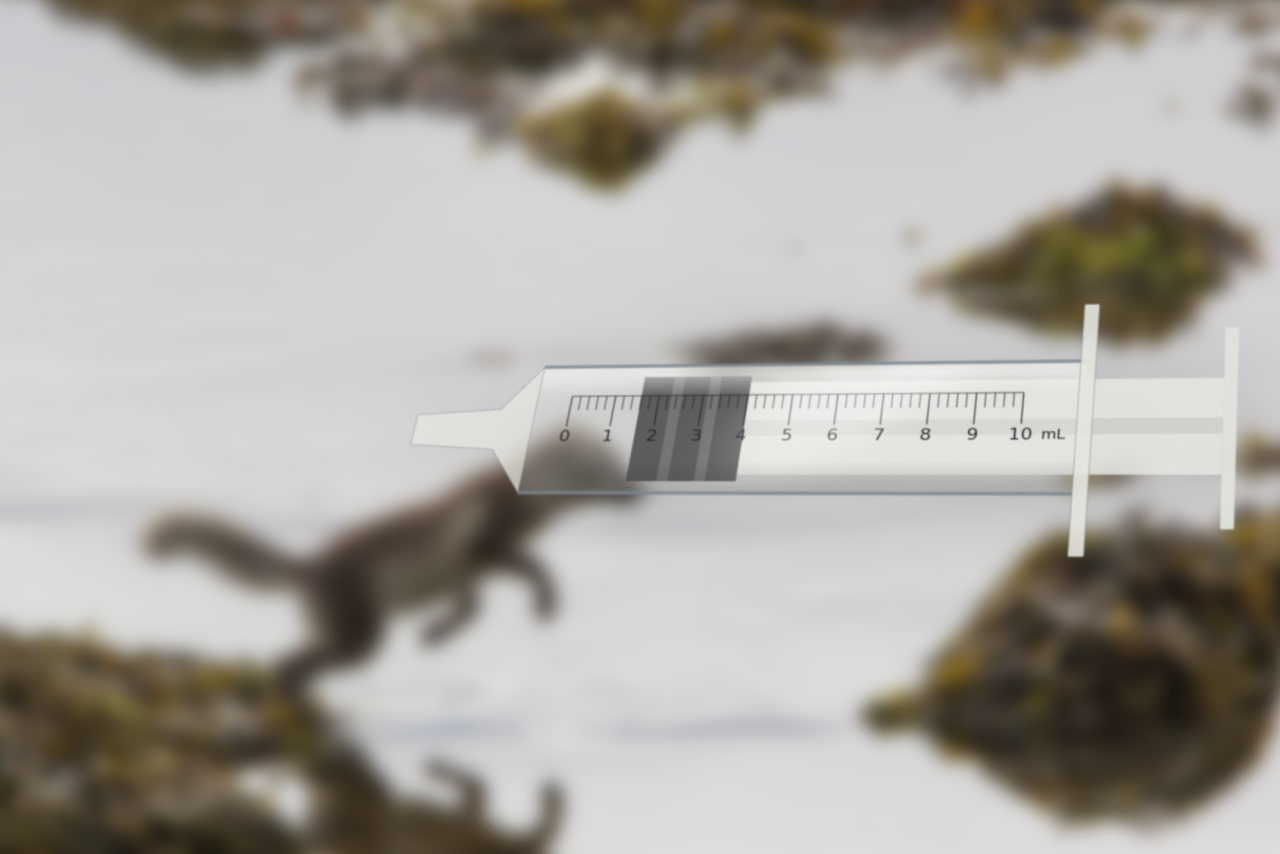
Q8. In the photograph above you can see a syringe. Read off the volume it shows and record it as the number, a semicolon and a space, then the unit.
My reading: 1.6; mL
